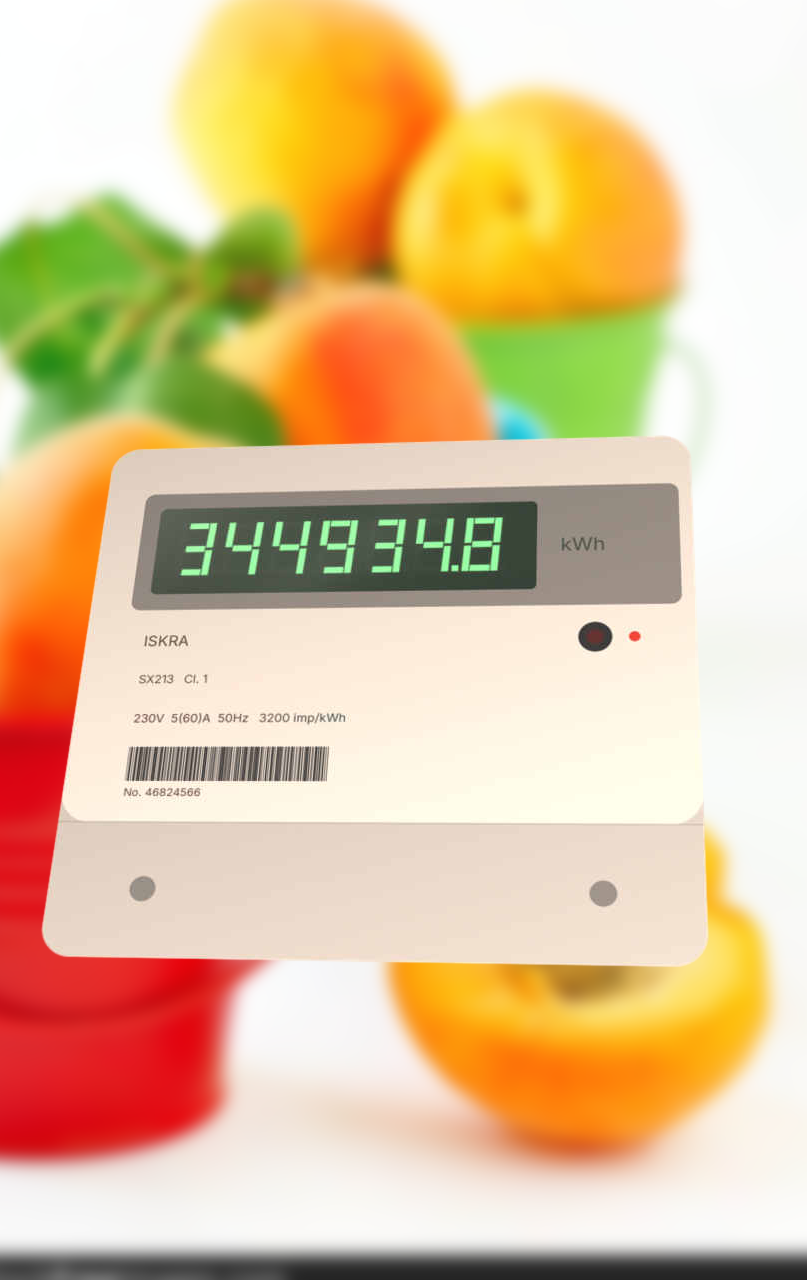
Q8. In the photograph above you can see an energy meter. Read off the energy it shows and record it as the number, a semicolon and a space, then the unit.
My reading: 344934.8; kWh
